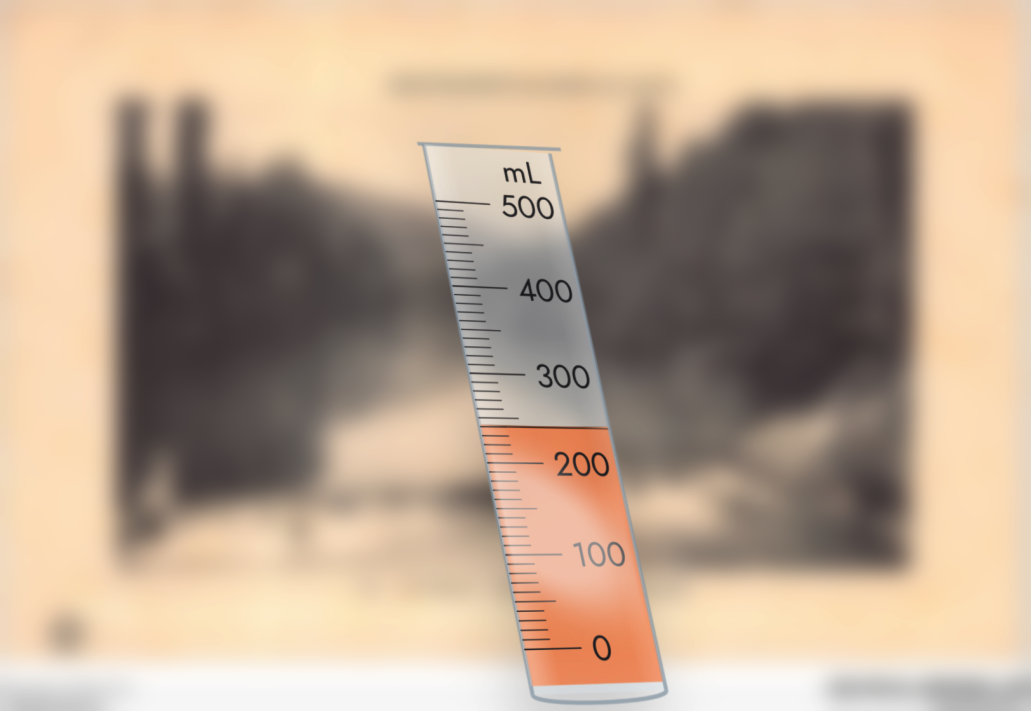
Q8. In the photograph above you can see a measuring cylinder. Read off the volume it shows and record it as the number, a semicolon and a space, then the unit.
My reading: 240; mL
